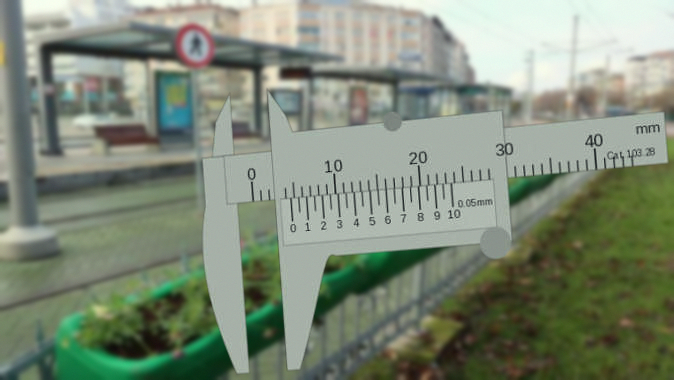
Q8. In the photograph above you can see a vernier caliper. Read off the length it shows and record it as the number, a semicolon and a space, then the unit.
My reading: 4.6; mm
